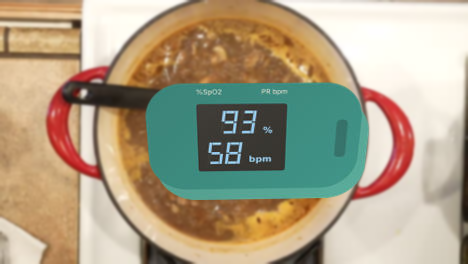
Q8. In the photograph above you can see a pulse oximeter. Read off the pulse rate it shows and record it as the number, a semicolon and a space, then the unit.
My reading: 58; bpm
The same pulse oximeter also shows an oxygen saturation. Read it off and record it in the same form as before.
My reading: 93; %
